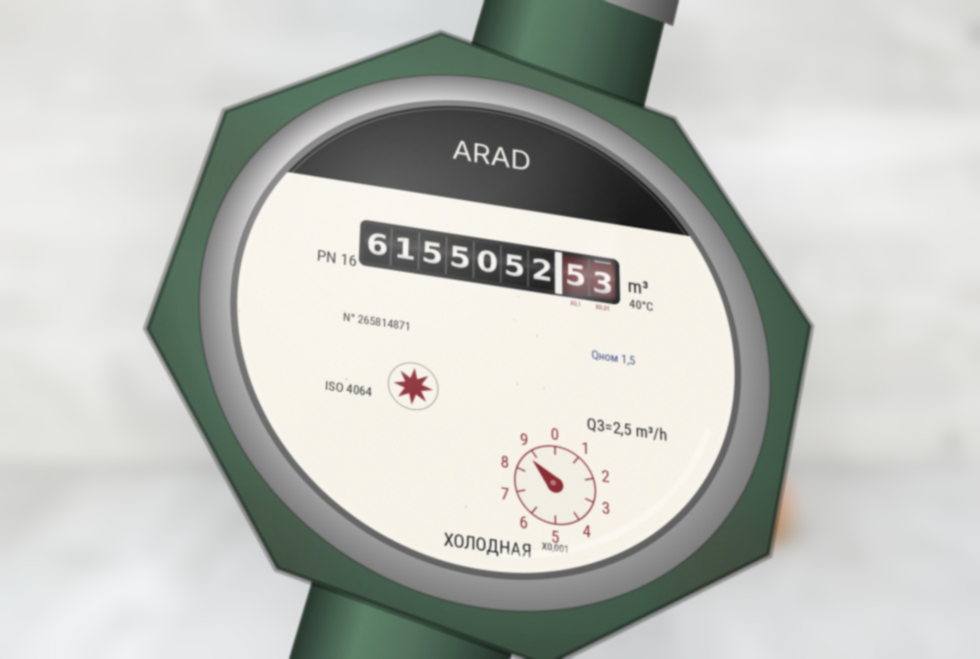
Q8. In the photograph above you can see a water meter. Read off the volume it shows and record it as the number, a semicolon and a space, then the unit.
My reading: 6155052.528; m³
